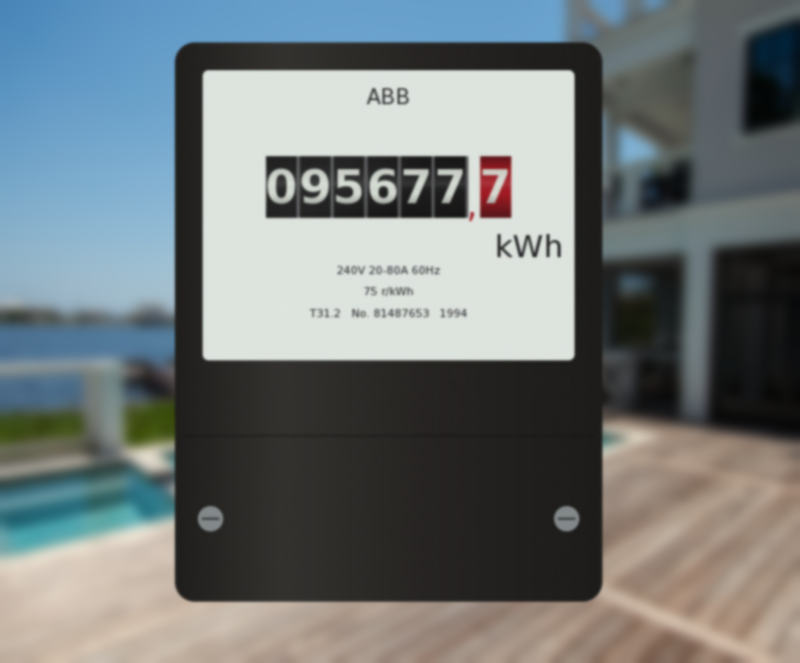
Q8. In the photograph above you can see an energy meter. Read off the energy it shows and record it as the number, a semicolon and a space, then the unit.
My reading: 95677.7; kWh
